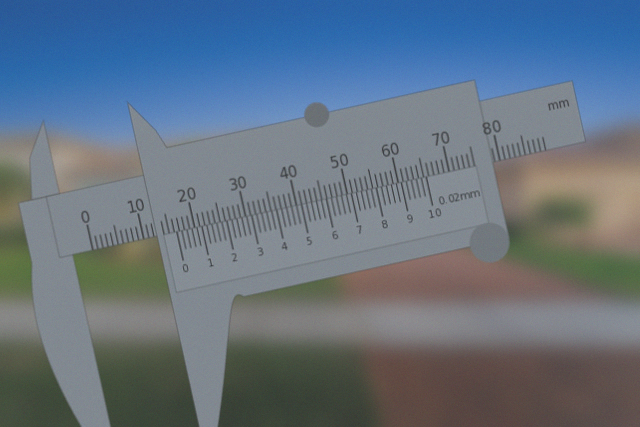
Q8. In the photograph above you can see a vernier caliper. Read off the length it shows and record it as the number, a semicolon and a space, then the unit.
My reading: 16.5; mm
